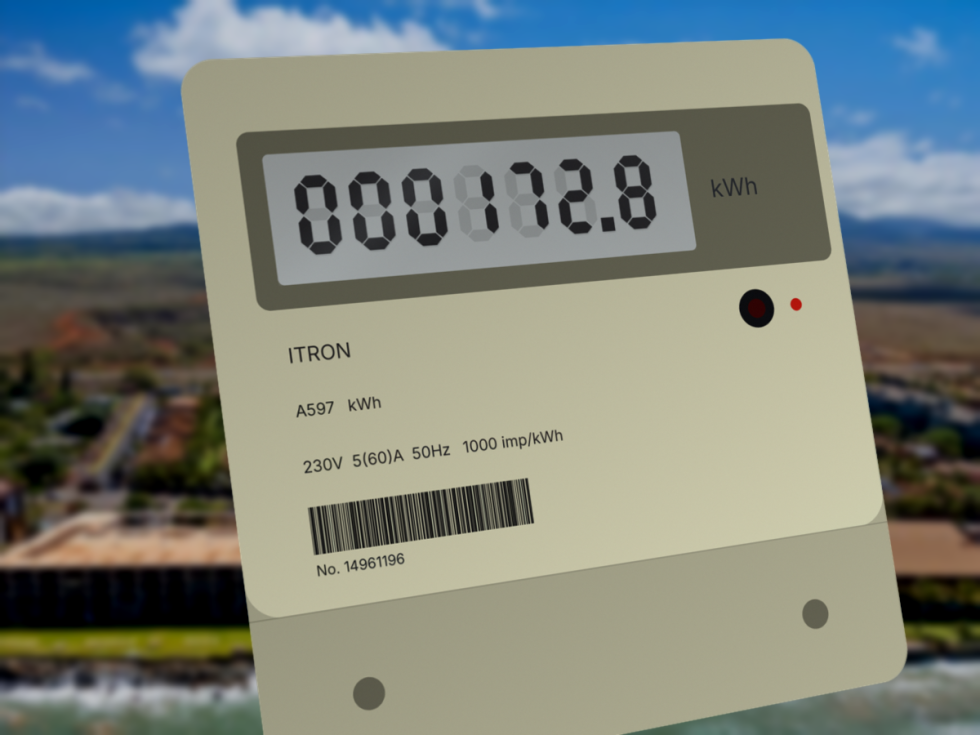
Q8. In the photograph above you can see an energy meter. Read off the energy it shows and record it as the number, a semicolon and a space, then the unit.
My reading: 172.8; kWh
